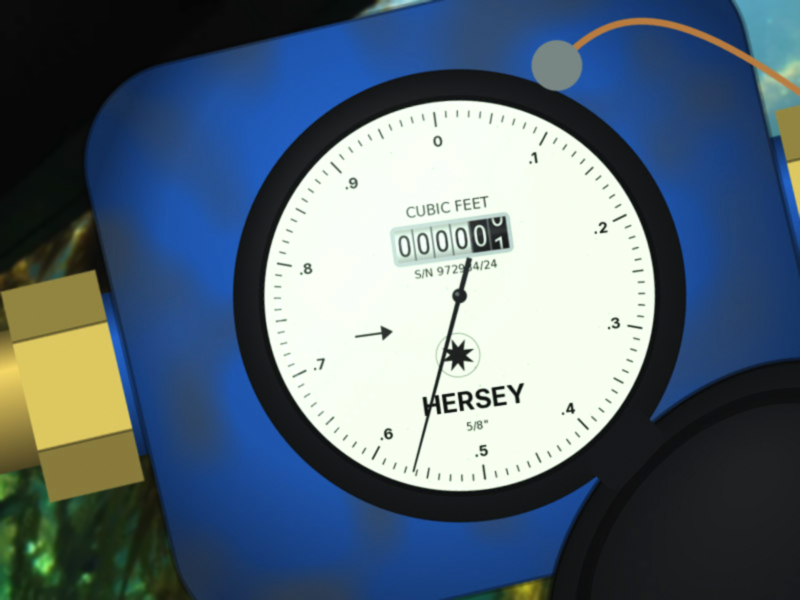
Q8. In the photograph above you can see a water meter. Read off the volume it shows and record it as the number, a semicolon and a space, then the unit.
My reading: 0.56; ft³
